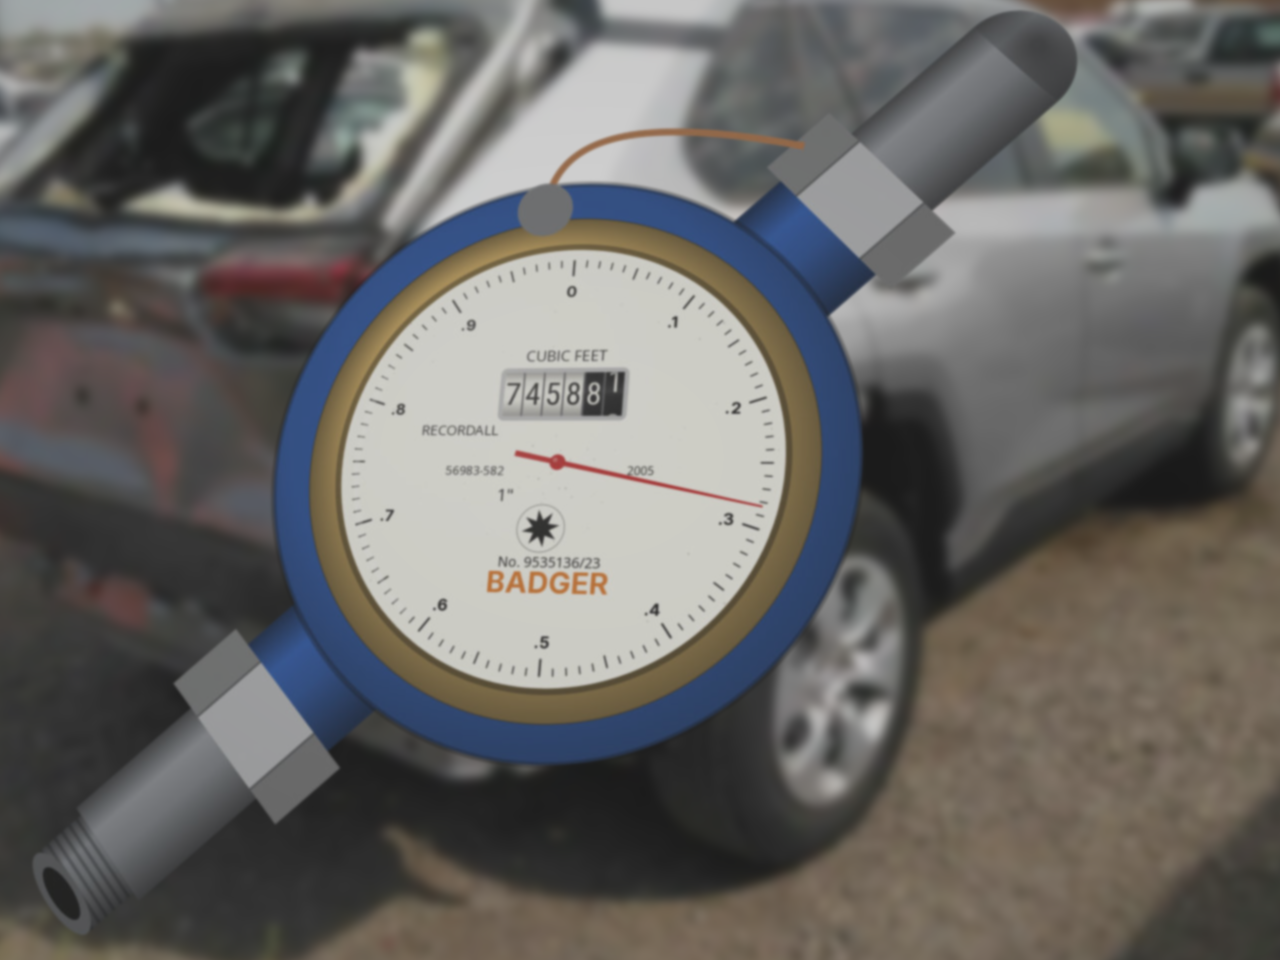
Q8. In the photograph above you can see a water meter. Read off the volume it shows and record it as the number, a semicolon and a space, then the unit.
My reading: 745881.28; ft³
